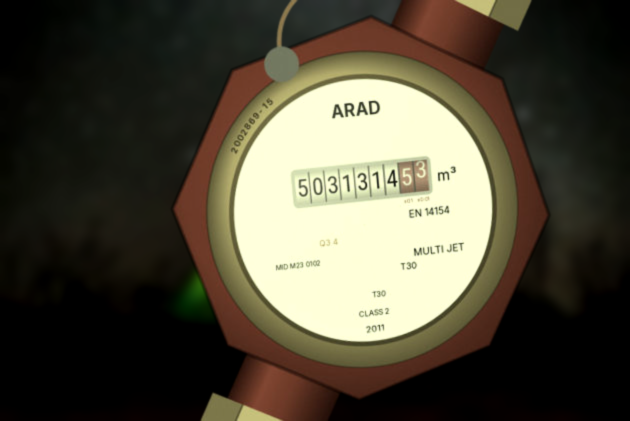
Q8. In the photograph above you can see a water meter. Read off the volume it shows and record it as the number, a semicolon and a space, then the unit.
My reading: 5031314.53; m³
